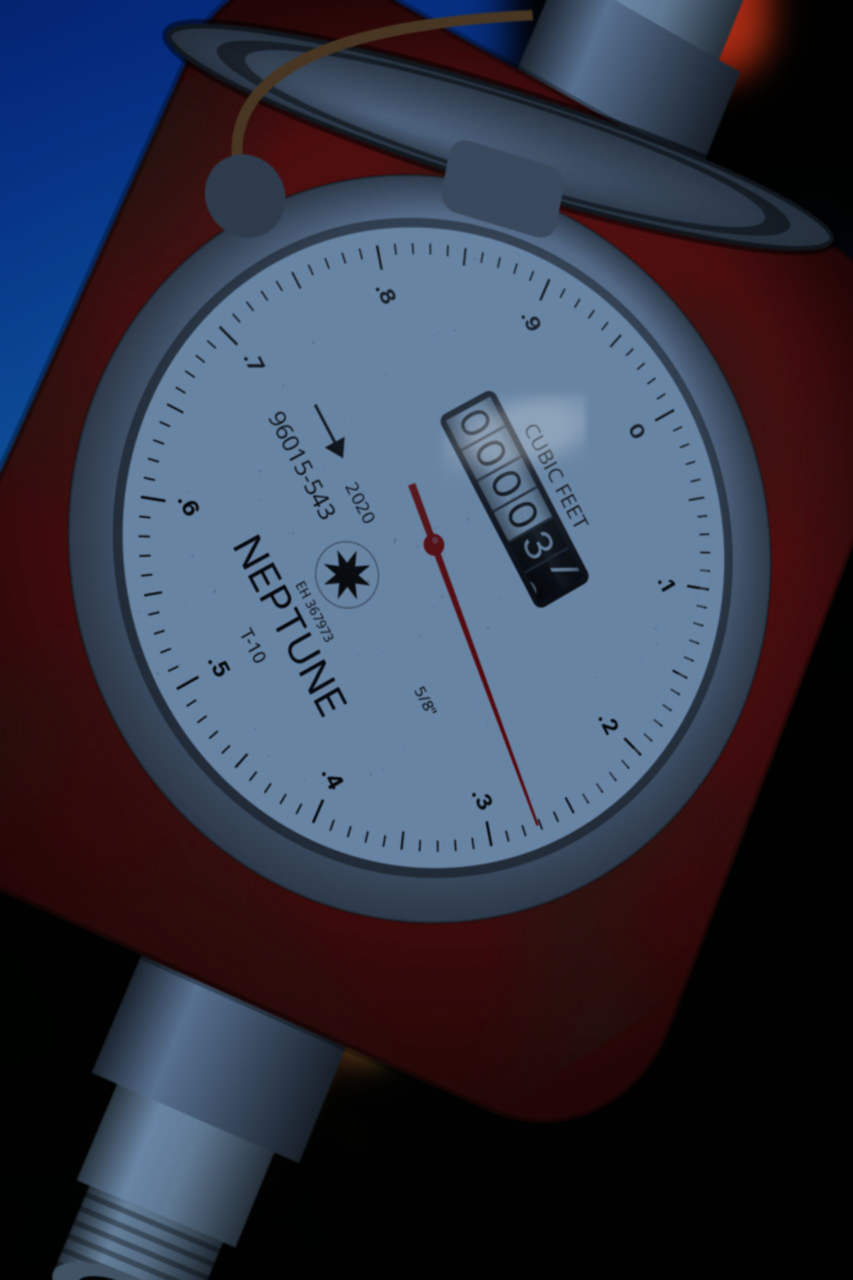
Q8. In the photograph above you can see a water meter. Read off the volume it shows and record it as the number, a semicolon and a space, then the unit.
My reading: 37.27; ft³
